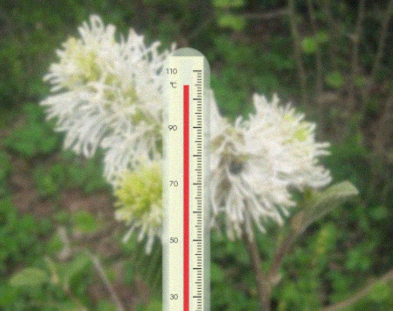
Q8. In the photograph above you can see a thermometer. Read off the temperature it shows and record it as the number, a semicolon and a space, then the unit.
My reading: 105; °C
